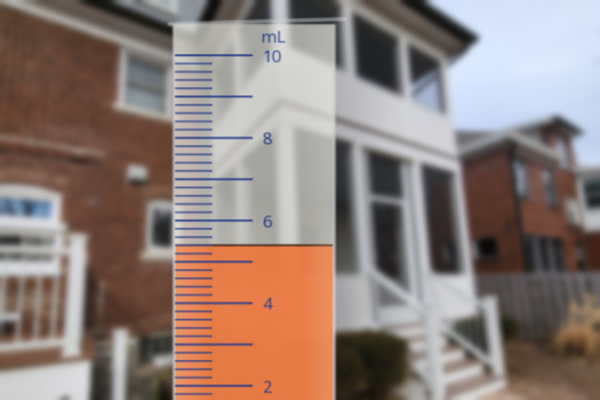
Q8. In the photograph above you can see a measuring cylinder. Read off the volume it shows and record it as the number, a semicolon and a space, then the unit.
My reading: 5.4; mL
